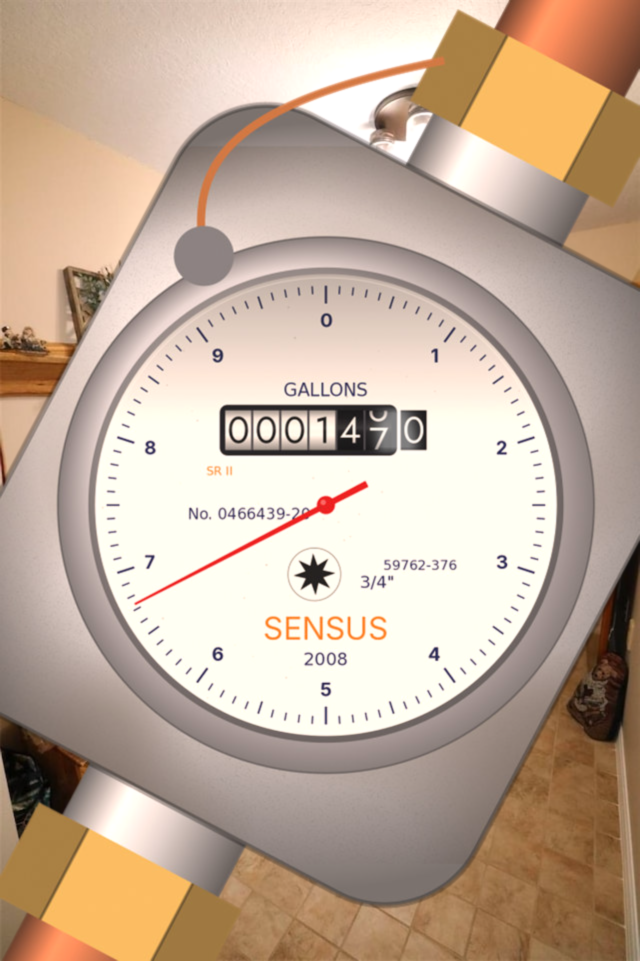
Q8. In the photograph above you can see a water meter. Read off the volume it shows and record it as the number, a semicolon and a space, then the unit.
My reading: 1466.7; gal
